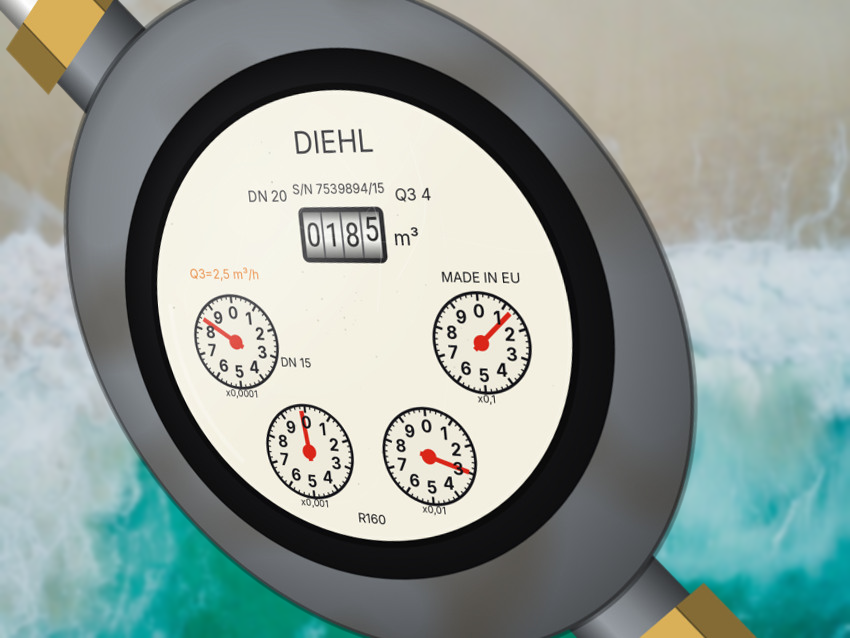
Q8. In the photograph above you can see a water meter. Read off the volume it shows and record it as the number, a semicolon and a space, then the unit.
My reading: 185.1298; m³
